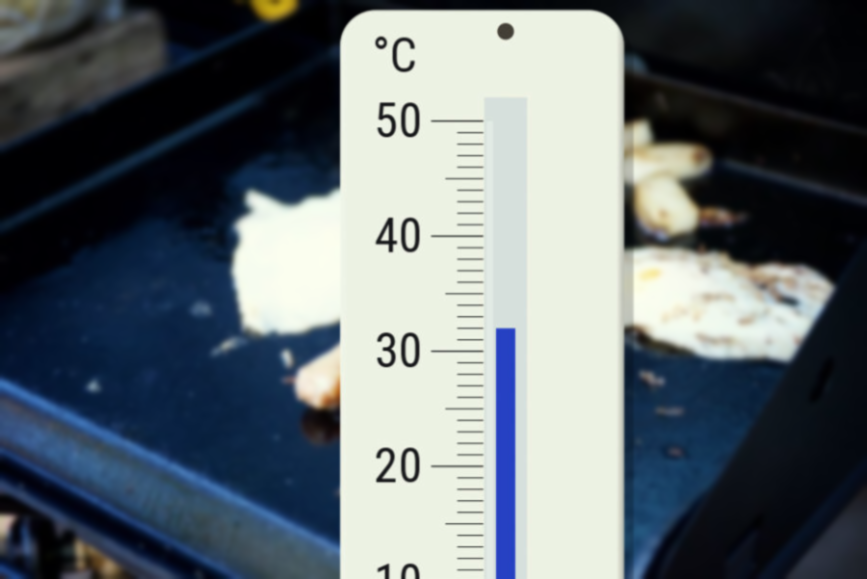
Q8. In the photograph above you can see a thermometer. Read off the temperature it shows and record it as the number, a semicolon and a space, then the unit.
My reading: 32; °C
